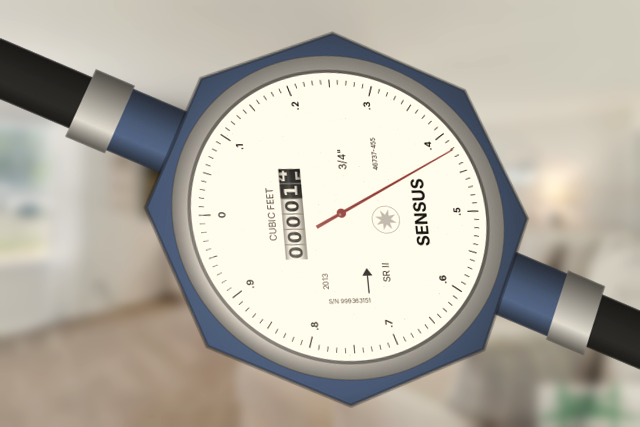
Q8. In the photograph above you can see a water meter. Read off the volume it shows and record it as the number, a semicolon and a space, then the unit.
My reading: 14.42; ft³
